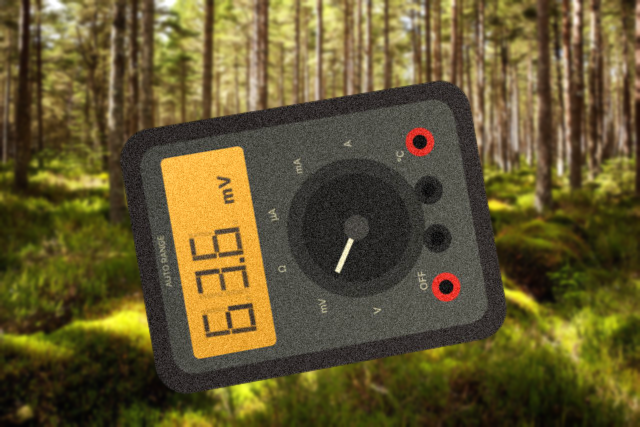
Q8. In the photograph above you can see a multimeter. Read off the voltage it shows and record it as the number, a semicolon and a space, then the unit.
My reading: 63.6; mV
